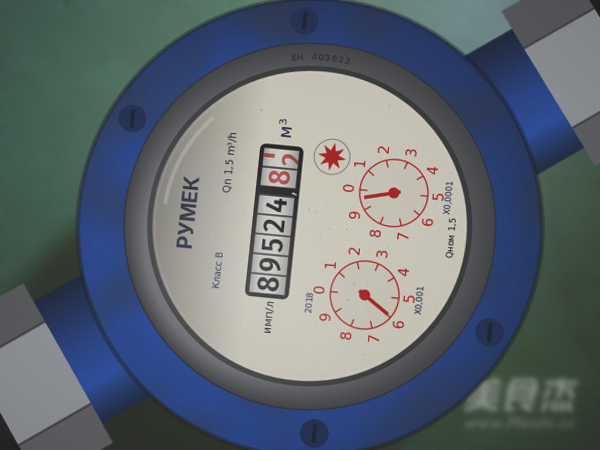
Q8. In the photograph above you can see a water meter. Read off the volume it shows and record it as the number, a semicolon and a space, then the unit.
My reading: 89524.8159; m³
